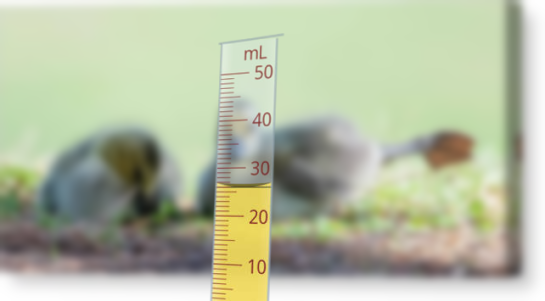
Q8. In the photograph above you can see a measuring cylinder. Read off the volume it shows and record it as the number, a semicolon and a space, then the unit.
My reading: 26; mL
